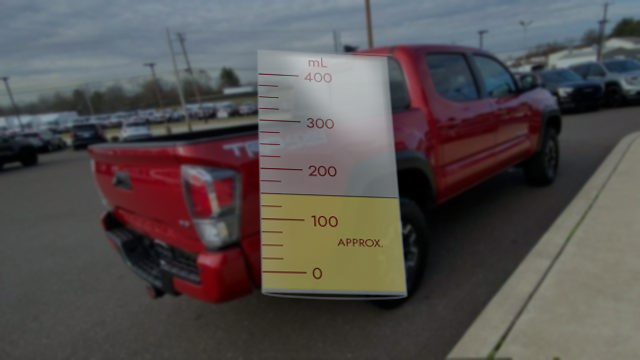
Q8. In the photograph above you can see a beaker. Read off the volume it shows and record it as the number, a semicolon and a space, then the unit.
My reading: 150; mL
